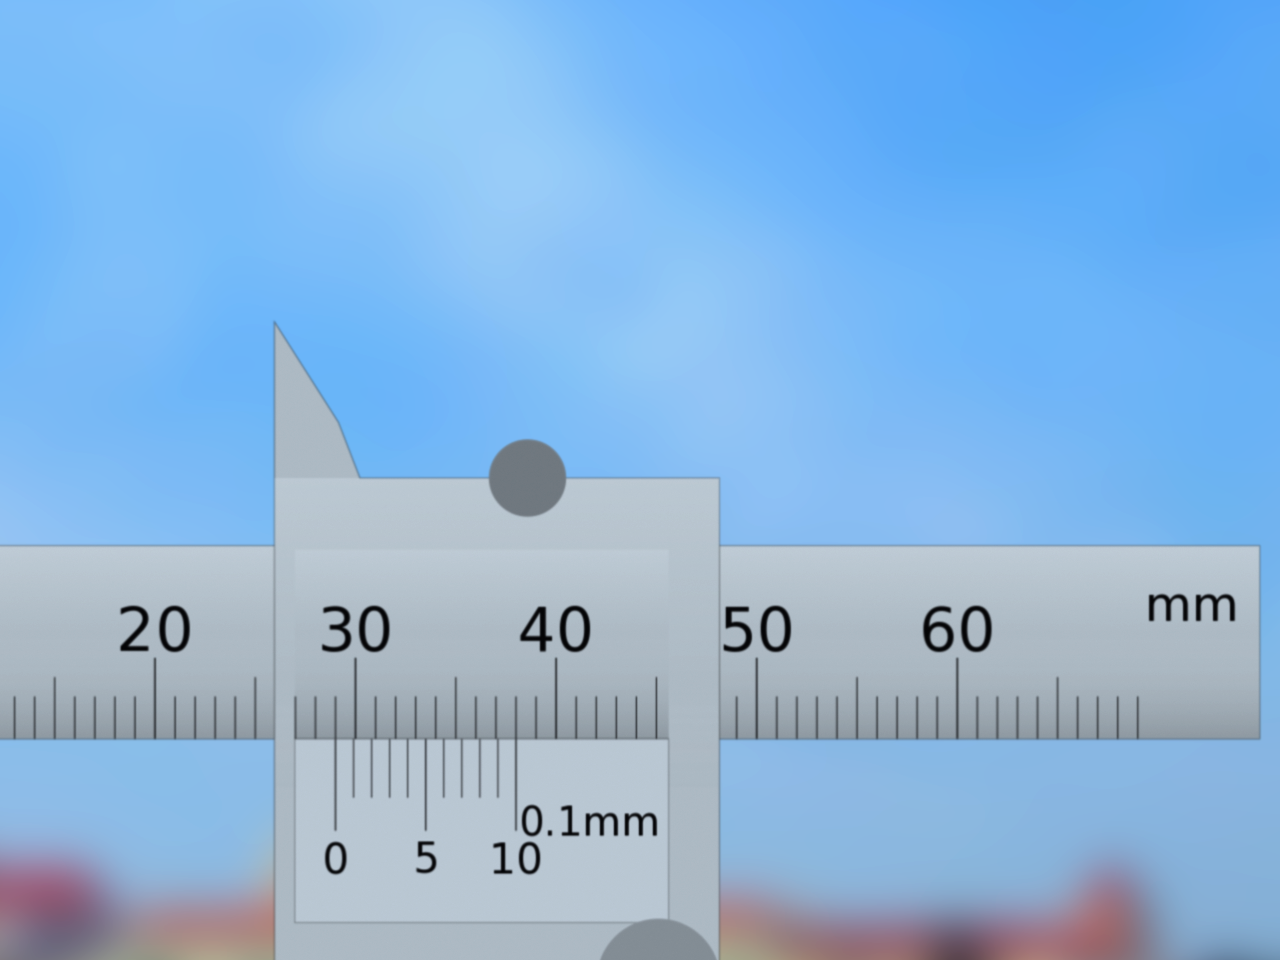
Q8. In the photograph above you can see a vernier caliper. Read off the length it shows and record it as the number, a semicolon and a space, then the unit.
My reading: 29.0; mm
